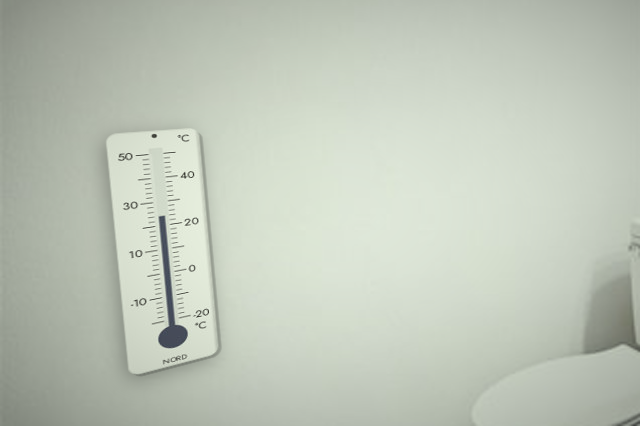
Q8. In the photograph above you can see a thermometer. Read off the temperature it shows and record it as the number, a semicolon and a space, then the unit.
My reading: 24; °C
